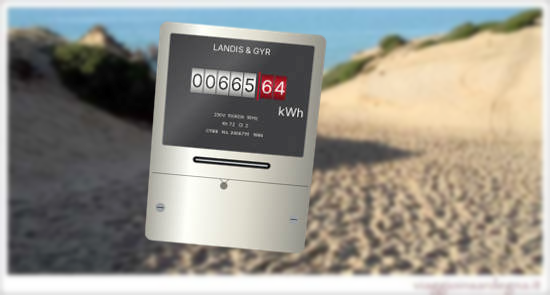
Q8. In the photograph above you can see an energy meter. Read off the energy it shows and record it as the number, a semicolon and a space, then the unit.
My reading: 665.64; kWh
